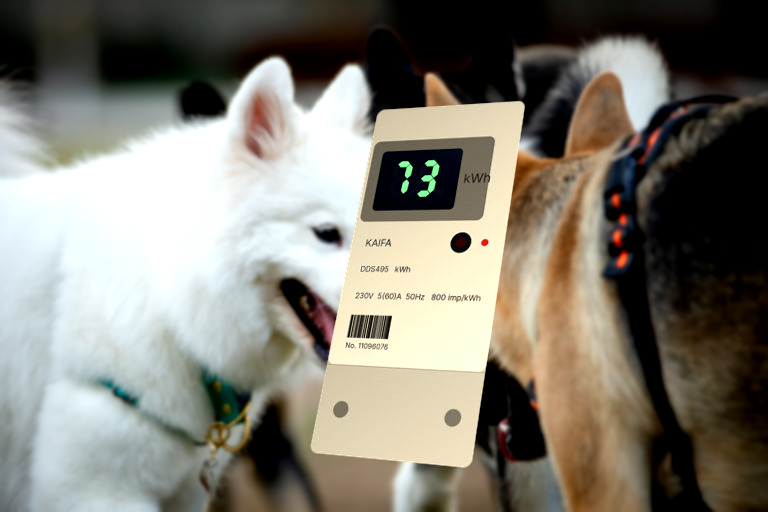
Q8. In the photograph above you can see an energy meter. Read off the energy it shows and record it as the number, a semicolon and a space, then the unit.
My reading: 73; kWh
